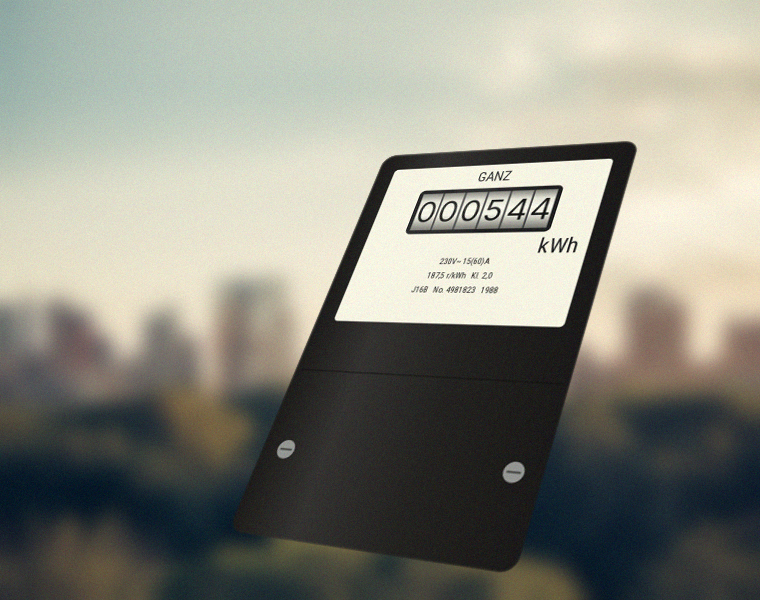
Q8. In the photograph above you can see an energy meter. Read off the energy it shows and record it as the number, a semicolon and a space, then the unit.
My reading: 544; kWh
